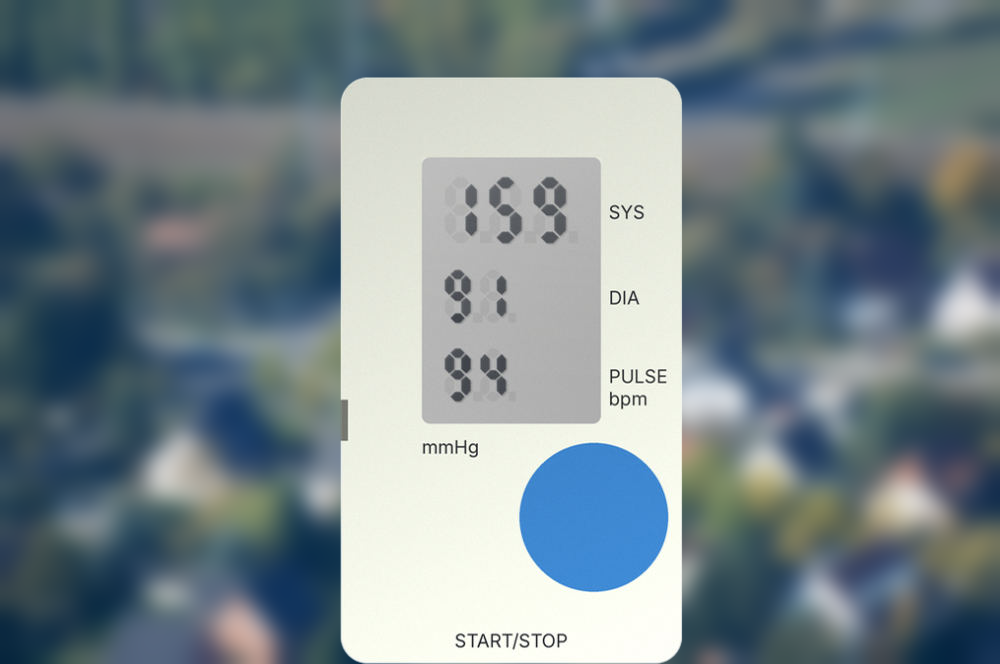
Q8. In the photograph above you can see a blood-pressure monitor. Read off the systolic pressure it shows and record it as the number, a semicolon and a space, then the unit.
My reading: 159; mmHg
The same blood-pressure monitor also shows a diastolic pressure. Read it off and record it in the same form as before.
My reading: 91; mmHg
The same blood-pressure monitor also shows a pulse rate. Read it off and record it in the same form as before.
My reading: 94; bpm
